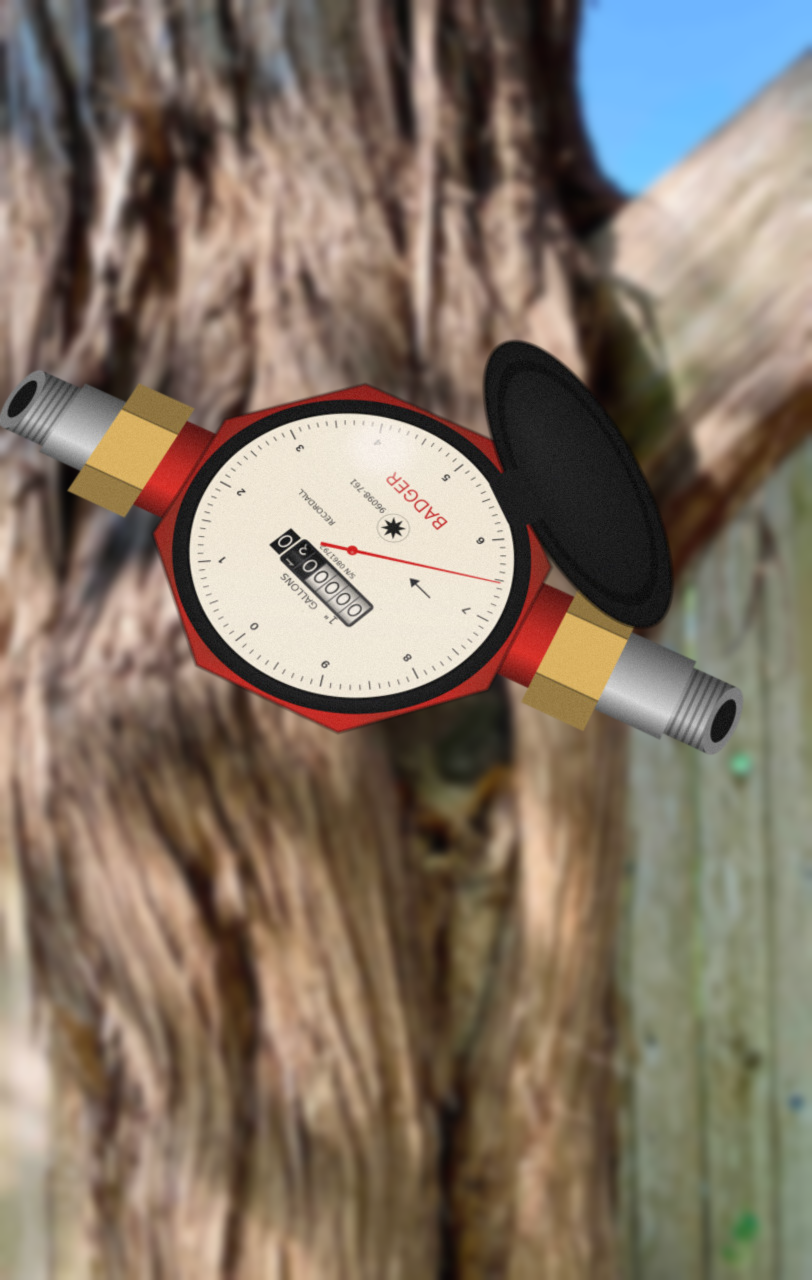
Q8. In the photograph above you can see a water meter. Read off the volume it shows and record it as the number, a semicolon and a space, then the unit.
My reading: 26.5; gal
